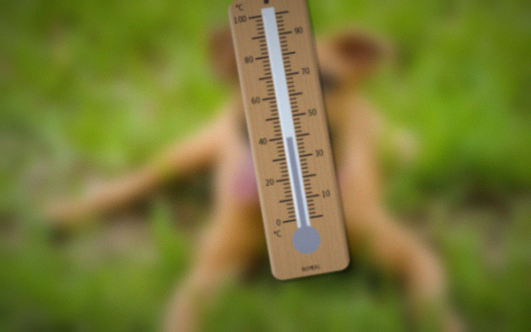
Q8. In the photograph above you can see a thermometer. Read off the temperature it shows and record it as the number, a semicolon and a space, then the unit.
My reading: 40; °C
